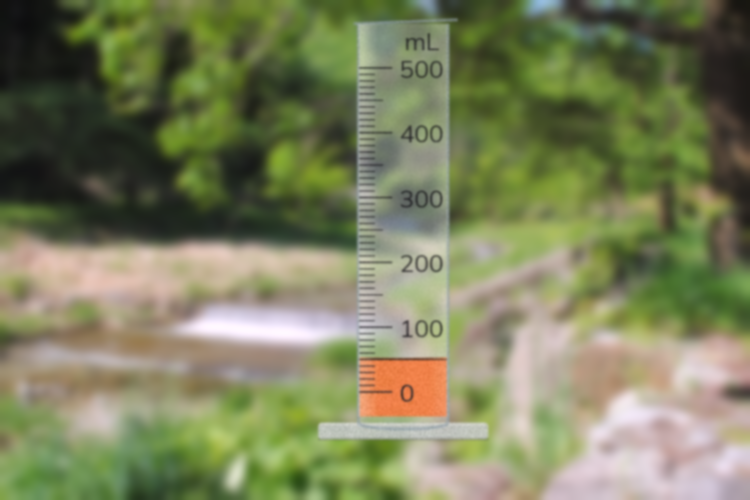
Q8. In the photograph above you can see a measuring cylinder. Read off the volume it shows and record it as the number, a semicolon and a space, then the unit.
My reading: 50; mL
